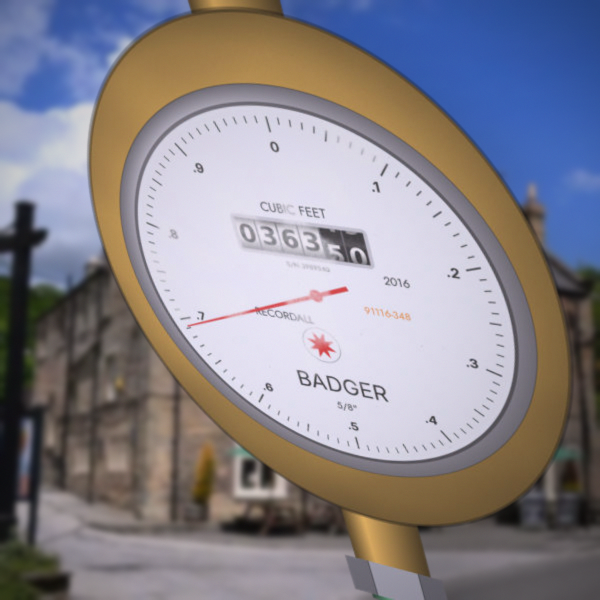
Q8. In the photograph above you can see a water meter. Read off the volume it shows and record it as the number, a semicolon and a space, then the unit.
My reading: 36349.69; ft³
